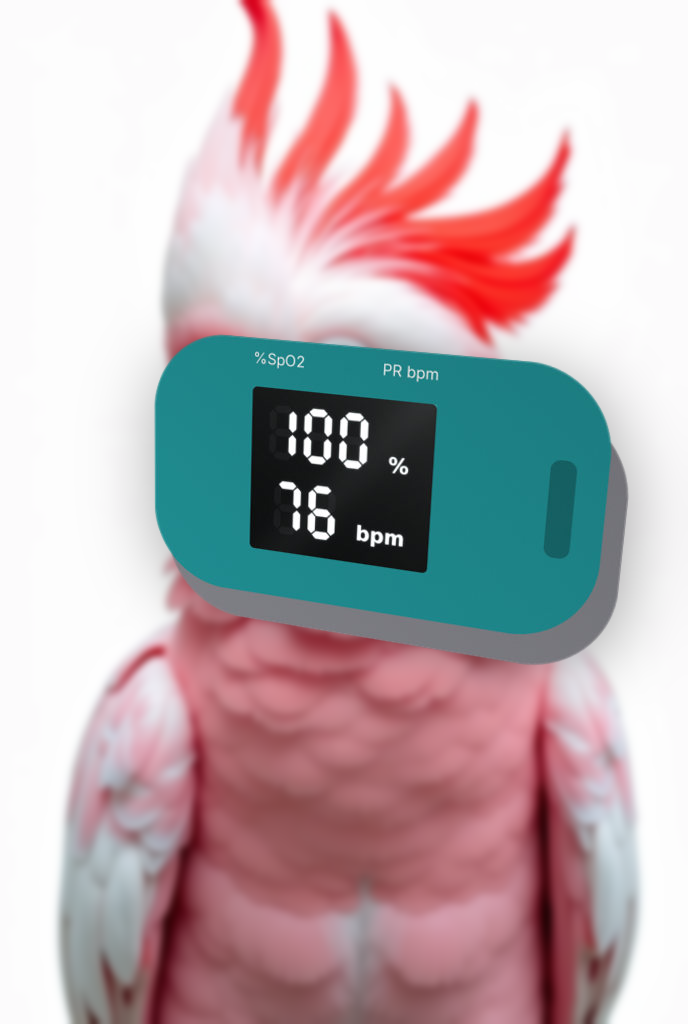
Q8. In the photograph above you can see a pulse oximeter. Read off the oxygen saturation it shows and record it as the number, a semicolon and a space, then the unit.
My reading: 100; %
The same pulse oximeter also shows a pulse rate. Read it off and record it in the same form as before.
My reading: 76; bpm
